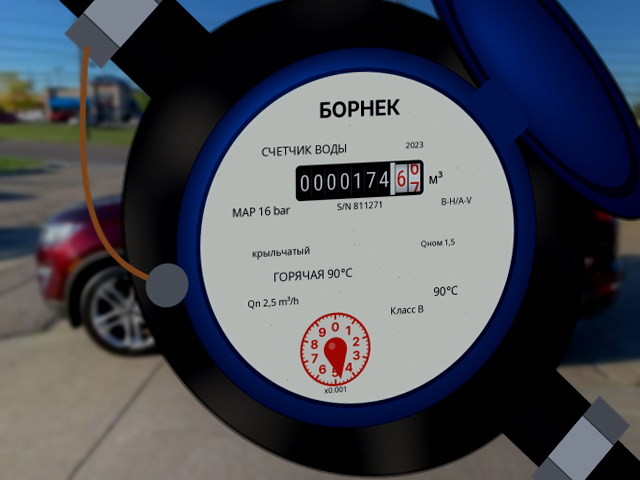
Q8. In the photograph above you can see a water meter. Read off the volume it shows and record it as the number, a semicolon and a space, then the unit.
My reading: 174.664; m³
